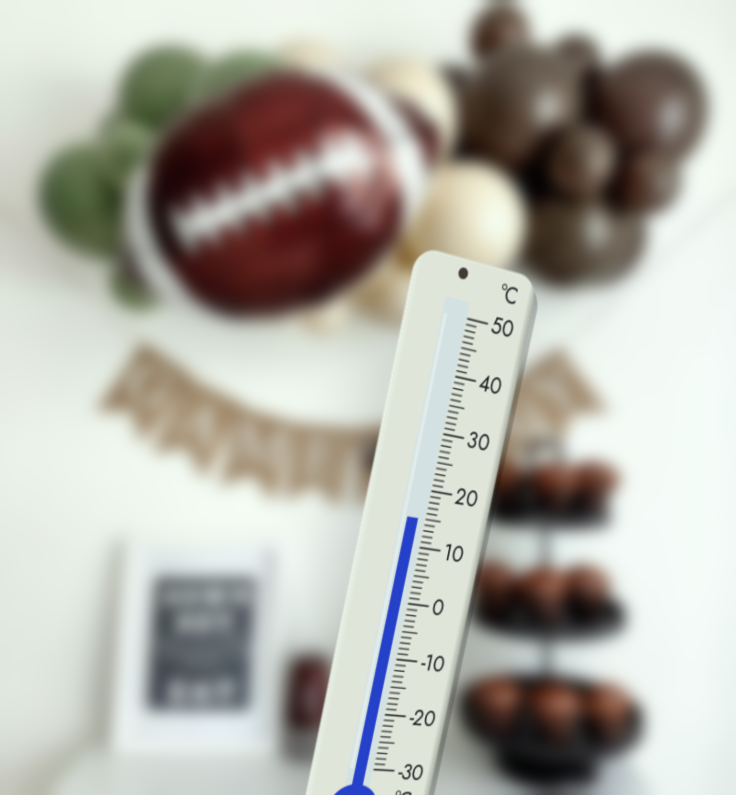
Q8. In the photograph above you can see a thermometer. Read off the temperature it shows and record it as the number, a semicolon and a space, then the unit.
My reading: 15; °C
